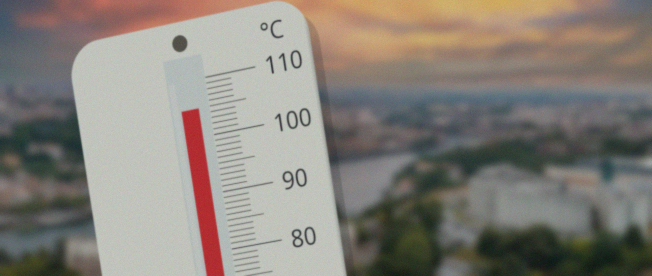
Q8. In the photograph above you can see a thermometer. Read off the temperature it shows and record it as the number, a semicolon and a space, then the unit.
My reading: 105; °C
